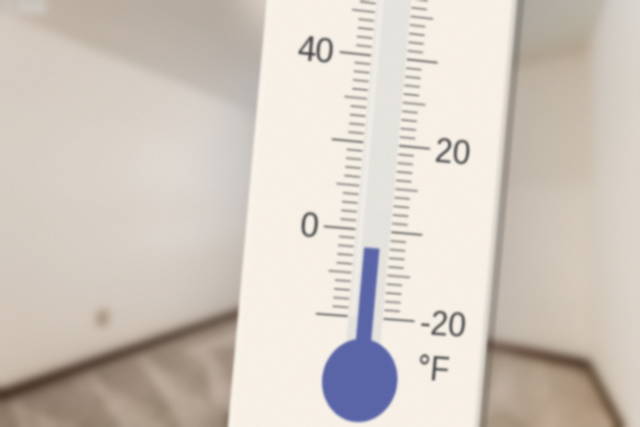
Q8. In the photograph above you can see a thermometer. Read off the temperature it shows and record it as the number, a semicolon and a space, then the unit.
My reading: -4; °F
